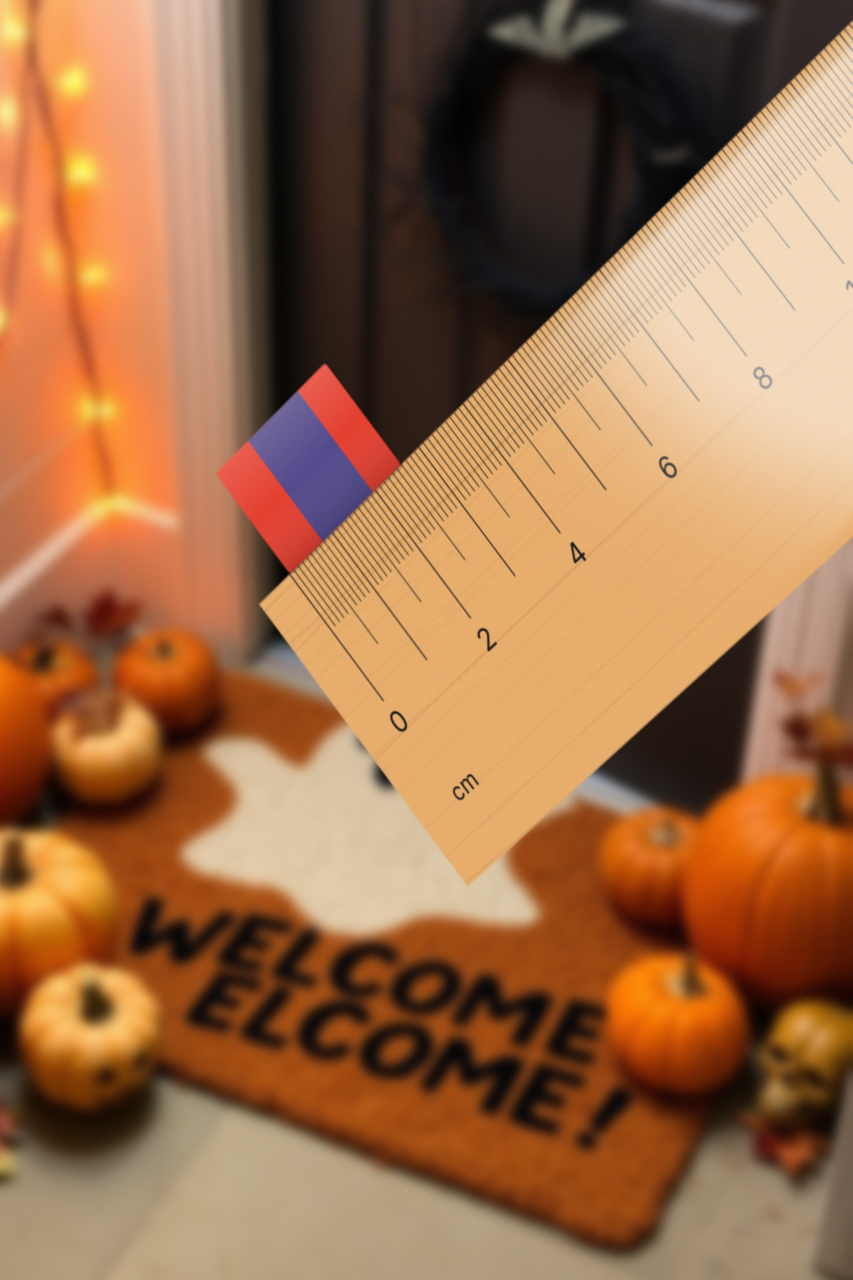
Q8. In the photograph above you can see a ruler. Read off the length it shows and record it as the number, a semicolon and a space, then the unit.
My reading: 2.6; cm
